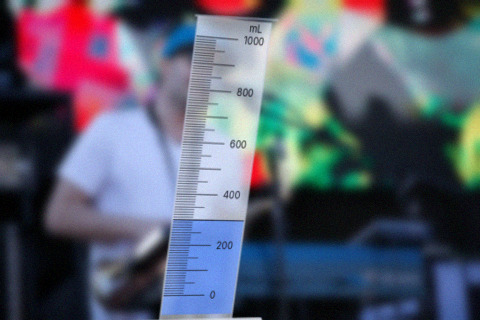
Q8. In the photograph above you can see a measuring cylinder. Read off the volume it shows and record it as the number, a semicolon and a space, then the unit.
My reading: 300; mL
